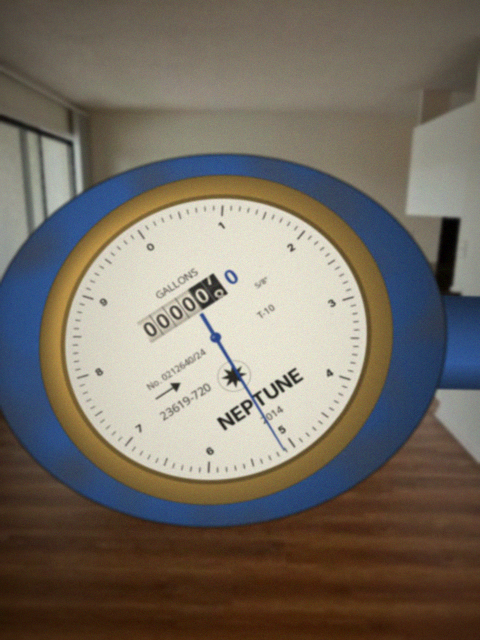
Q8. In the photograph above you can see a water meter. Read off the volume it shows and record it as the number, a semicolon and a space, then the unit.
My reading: 75.1; gal
